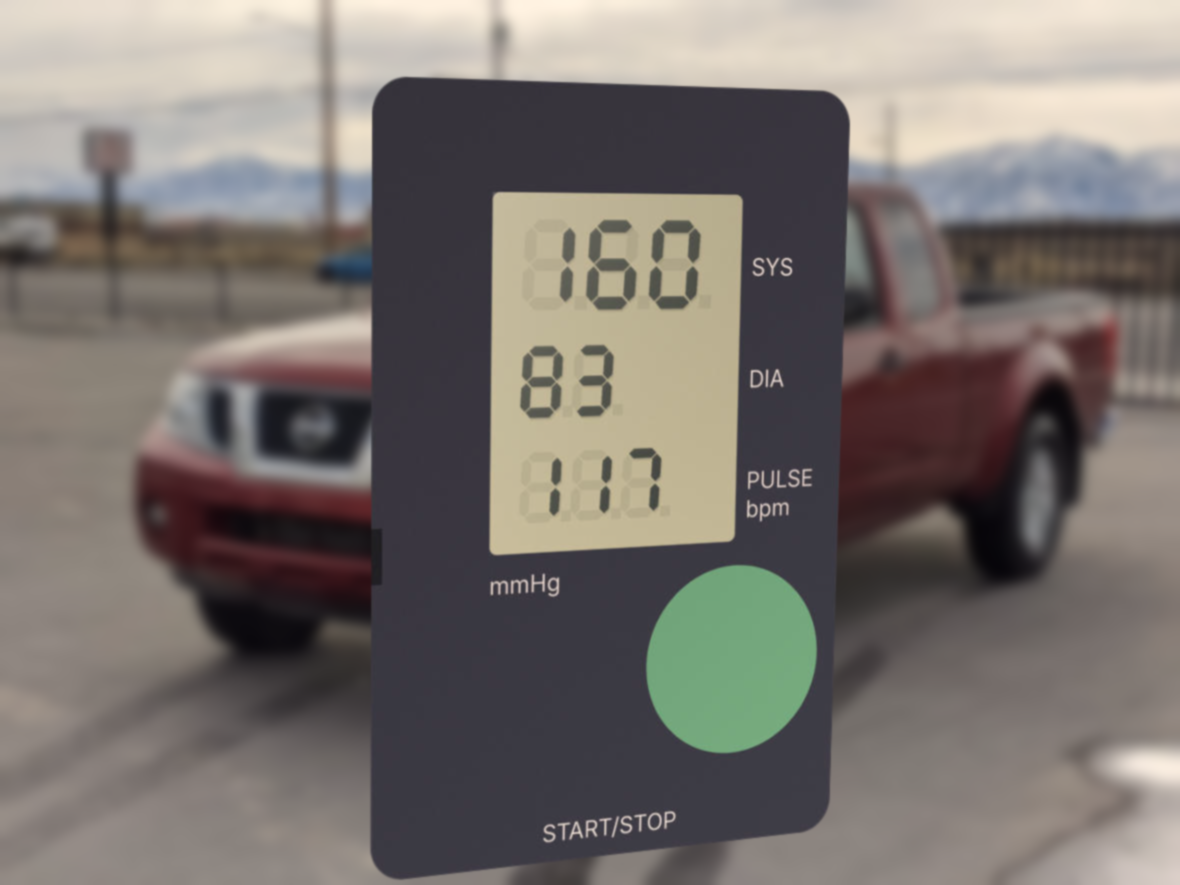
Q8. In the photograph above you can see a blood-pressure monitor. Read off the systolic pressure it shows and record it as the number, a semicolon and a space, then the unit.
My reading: 160; mmHg
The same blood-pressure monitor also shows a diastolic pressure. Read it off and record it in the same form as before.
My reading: 83; mmHg
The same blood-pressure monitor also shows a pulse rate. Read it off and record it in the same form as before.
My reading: 117; bpm
